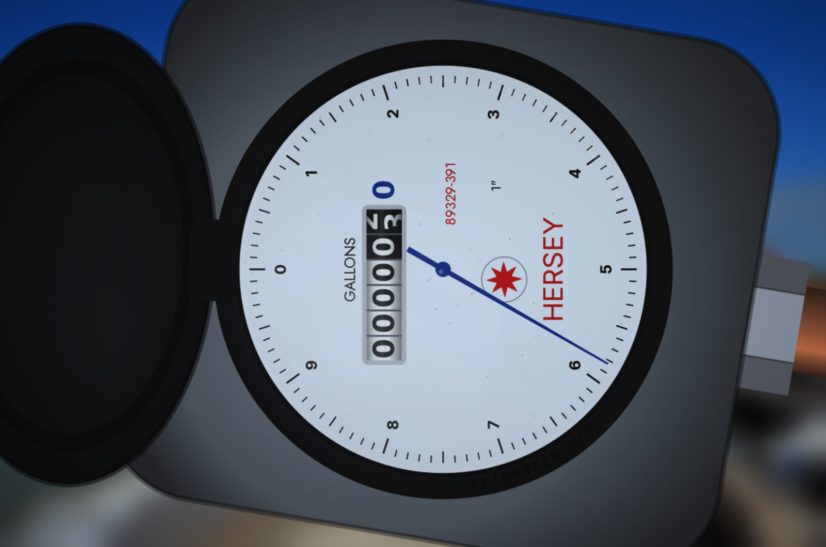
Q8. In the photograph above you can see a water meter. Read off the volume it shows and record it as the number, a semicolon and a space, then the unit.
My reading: 25.8; gal
